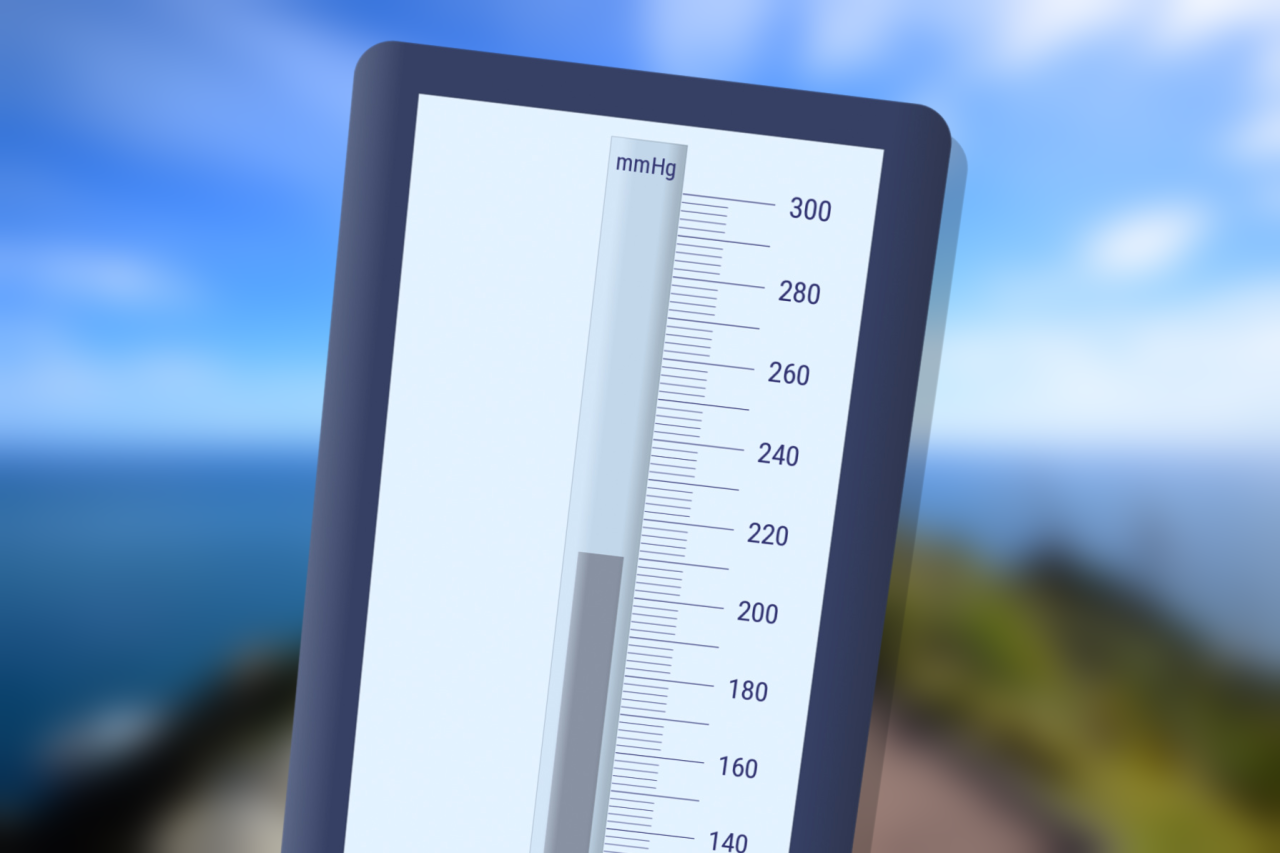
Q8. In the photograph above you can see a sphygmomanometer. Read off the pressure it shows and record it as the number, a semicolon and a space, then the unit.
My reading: 210; mmHg
